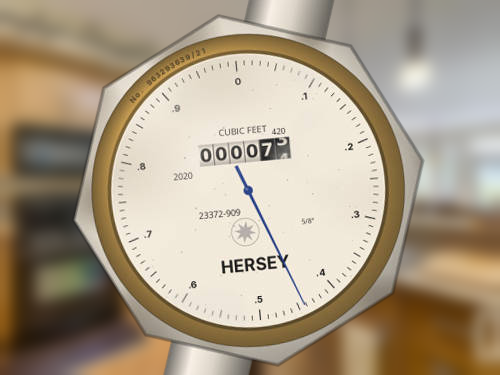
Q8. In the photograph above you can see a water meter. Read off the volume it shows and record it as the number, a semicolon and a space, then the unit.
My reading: 73.44; ft³
